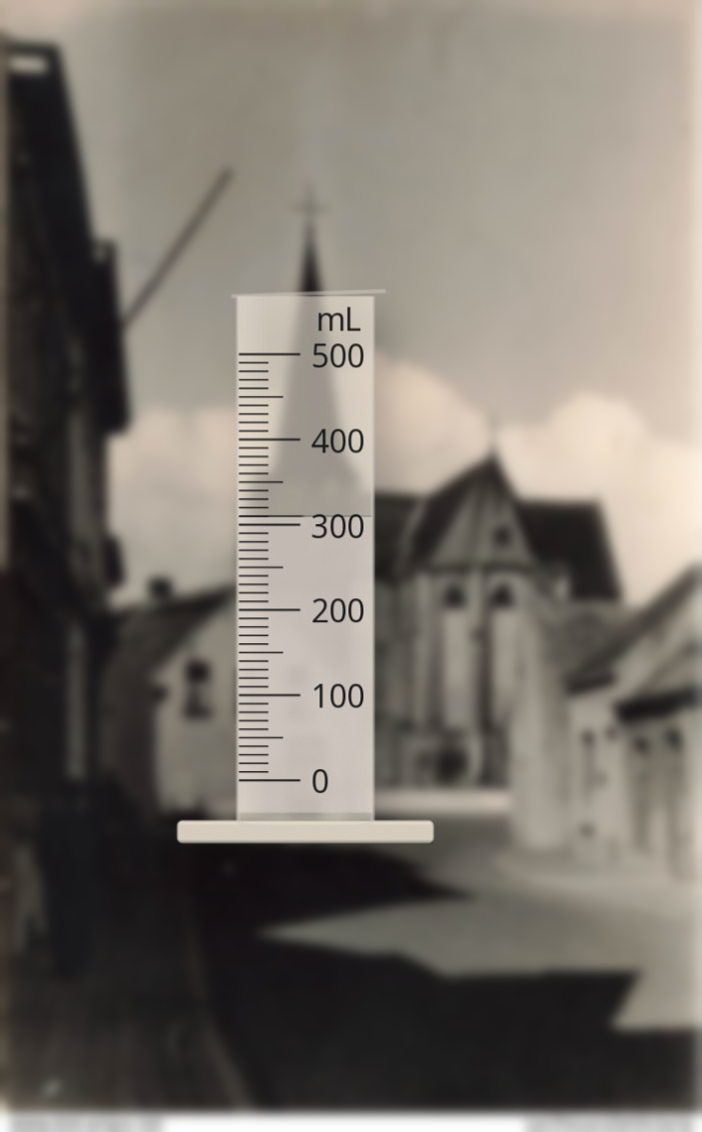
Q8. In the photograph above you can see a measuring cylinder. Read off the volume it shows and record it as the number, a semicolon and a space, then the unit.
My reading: 310; mL
